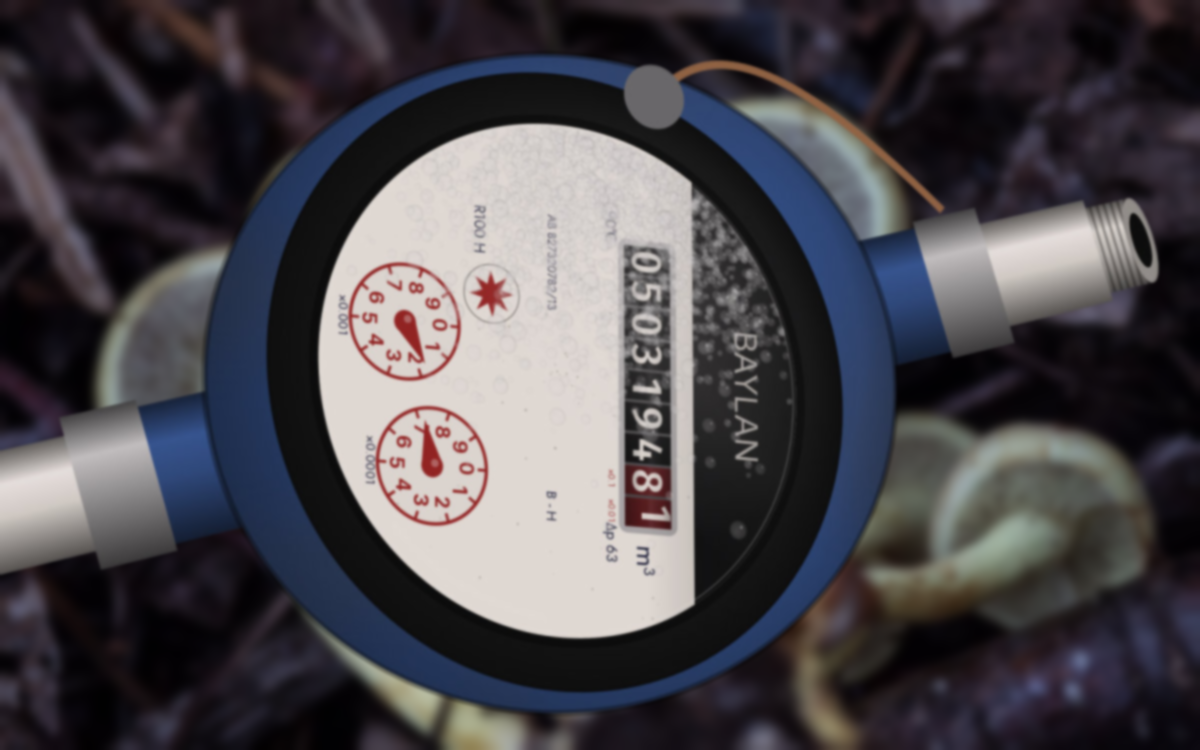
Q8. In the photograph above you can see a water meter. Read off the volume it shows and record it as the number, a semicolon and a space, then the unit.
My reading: 503194.8117; m³
